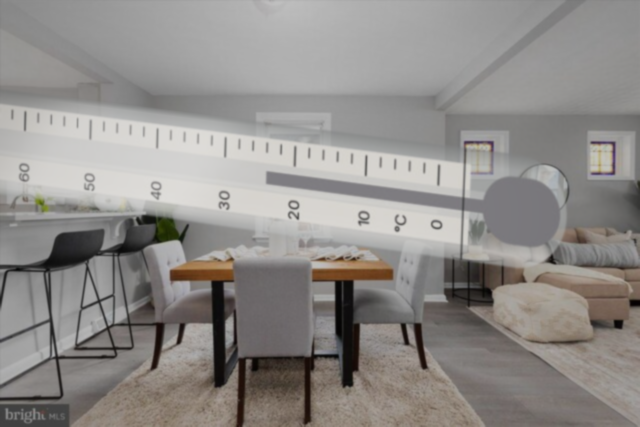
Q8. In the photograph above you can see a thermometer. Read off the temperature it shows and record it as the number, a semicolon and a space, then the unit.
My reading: 24; °C
